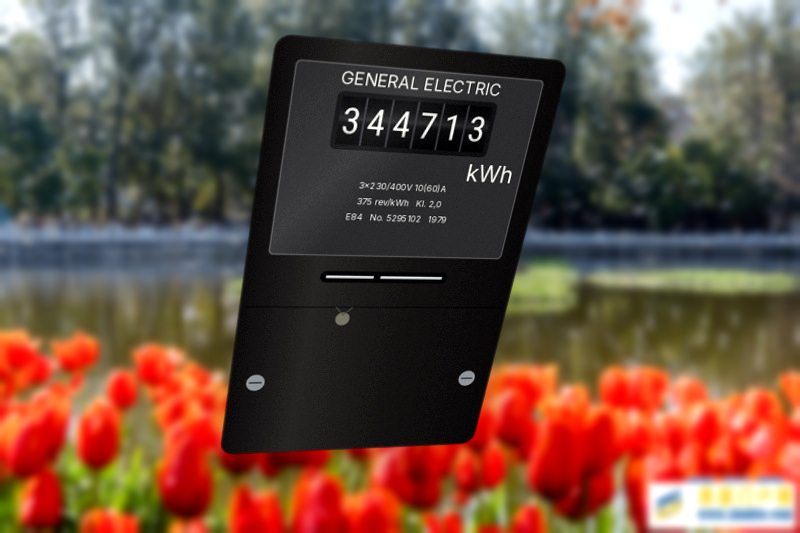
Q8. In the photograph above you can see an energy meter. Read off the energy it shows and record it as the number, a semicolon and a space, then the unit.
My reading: 344713; kWh
